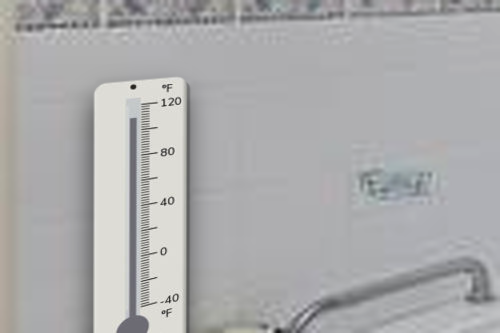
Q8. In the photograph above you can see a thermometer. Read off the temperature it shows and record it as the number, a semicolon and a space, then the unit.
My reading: 110; °F
